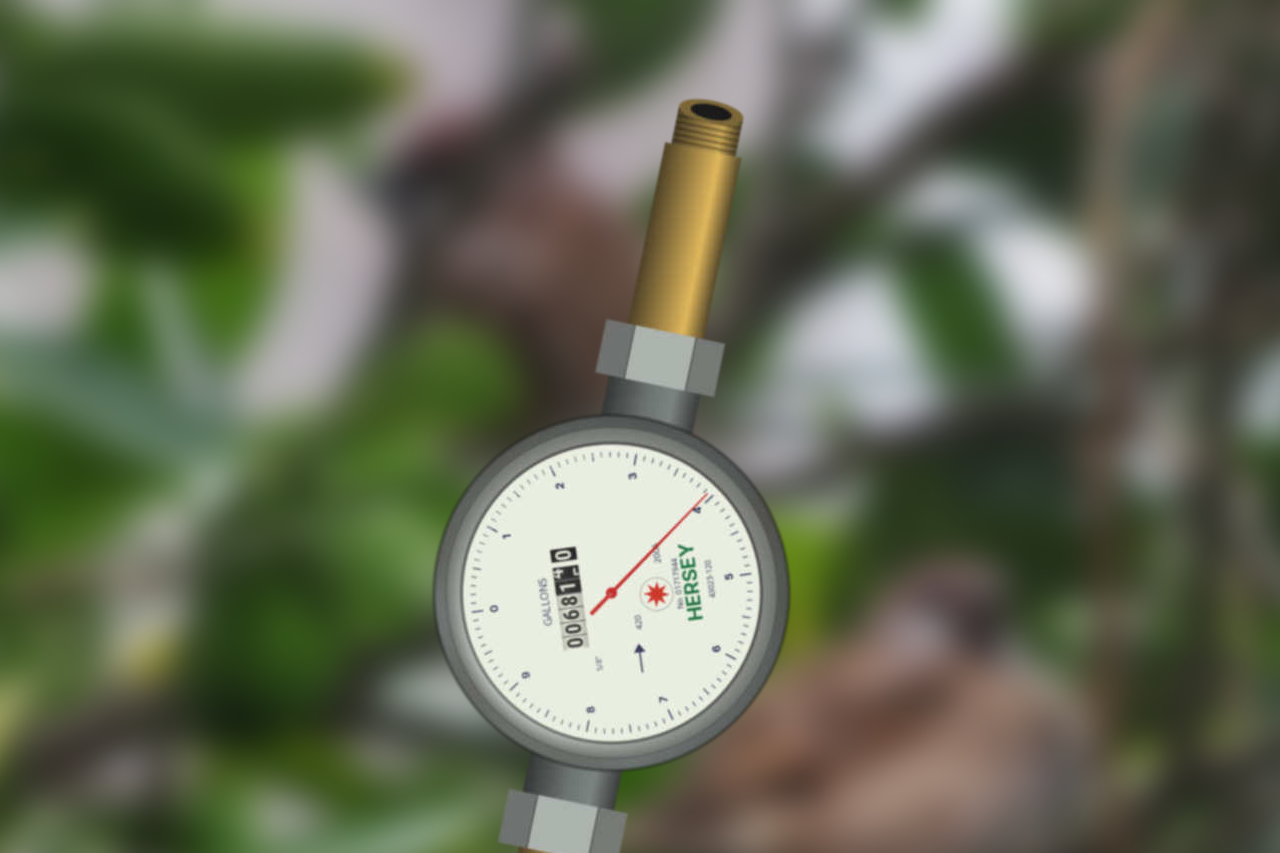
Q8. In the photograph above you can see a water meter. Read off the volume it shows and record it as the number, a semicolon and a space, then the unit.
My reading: 68143.9; gal
